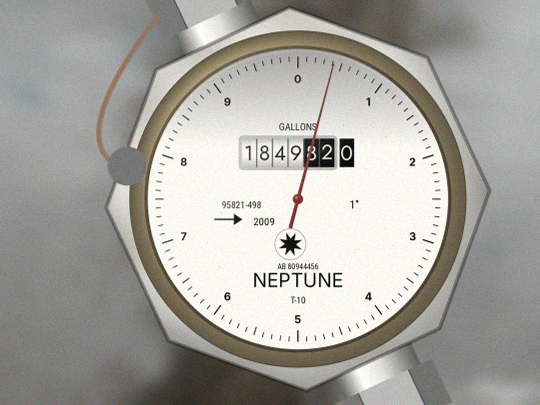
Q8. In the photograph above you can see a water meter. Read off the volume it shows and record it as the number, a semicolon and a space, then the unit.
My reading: 1849820.4; gal
